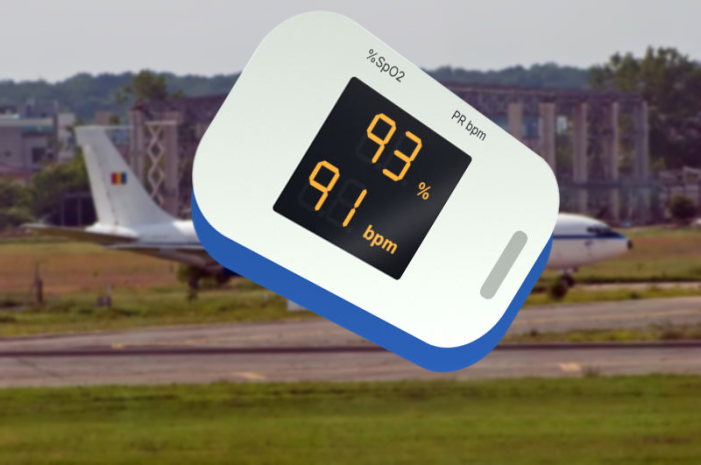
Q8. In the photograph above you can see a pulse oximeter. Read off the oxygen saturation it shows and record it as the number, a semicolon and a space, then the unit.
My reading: 93; %
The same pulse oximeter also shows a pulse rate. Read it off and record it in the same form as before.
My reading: 91; bpm
